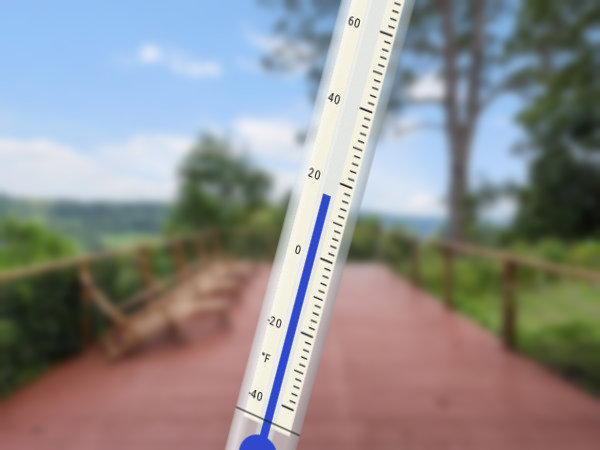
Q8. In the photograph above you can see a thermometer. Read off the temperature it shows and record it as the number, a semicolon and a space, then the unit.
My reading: 16; °F
